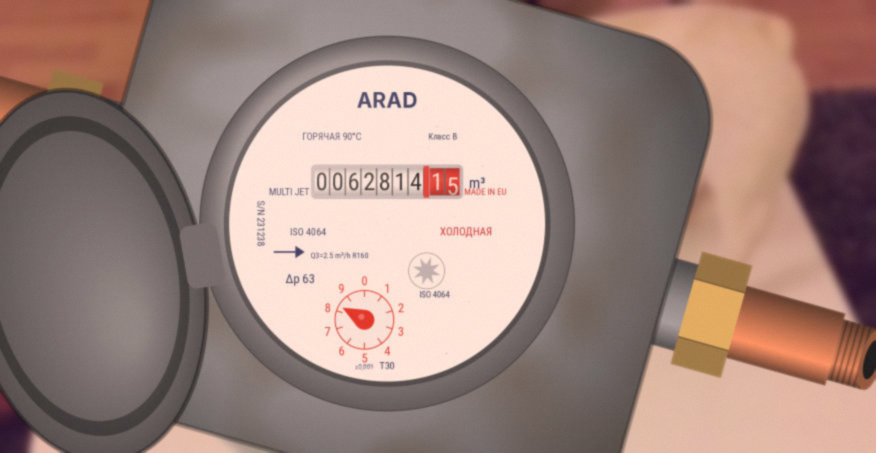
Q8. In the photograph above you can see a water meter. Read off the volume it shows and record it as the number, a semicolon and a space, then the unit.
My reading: 62814.148; m³
